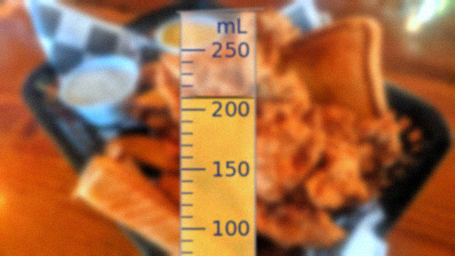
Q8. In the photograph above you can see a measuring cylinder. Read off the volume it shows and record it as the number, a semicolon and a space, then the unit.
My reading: 210; mL
